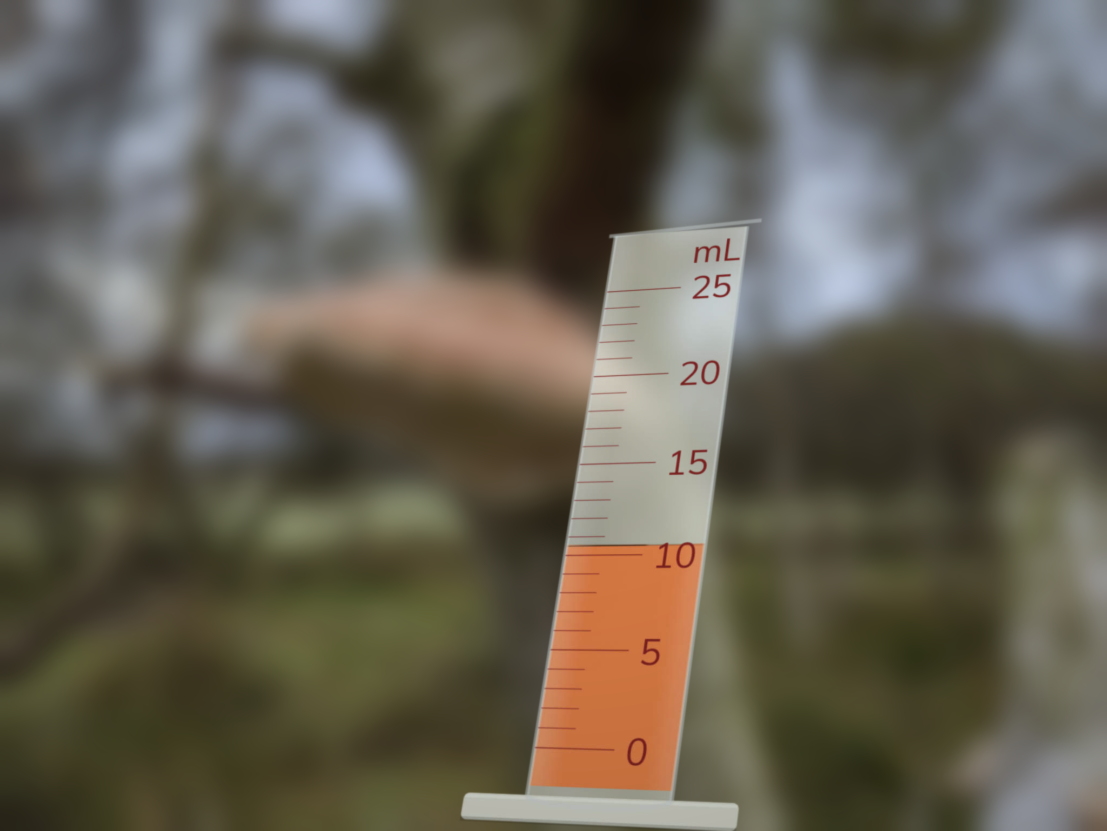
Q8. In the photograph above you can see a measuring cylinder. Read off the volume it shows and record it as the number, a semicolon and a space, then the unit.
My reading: 10.5; mL
